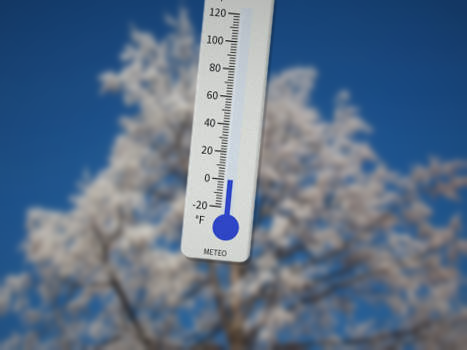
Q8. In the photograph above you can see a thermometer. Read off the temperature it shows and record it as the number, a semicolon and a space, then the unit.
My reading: 0; °F
